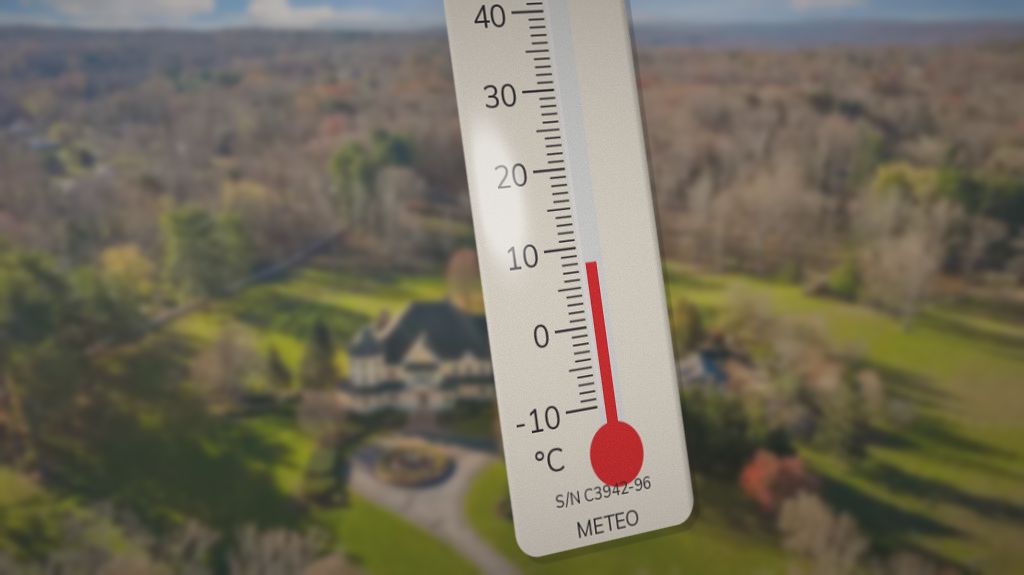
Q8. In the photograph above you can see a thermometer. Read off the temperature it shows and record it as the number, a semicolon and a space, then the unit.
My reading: 8; °C
